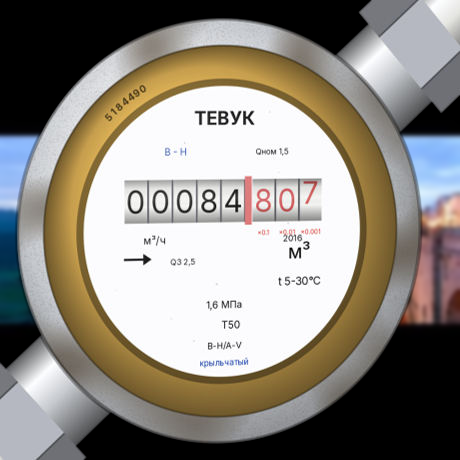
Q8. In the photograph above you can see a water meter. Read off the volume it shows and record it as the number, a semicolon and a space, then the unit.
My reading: 84.807; m³
